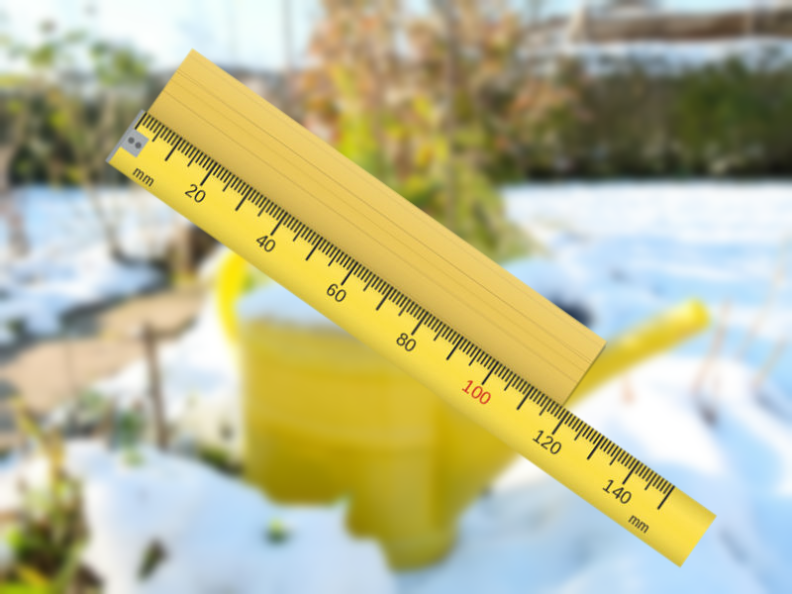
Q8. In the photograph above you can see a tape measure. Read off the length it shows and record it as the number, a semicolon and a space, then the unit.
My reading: 118; mm
